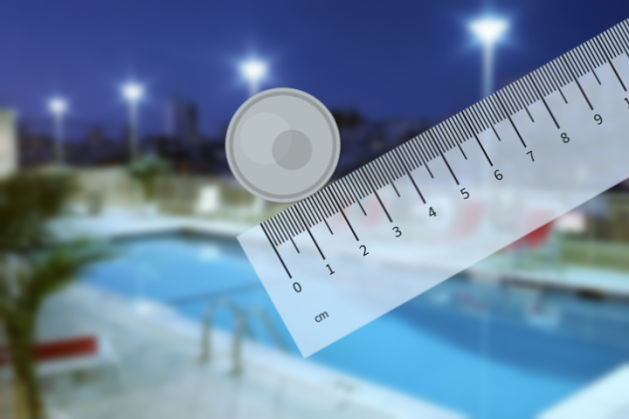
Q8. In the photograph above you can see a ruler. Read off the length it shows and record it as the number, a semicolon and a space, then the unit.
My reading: 3; cm
